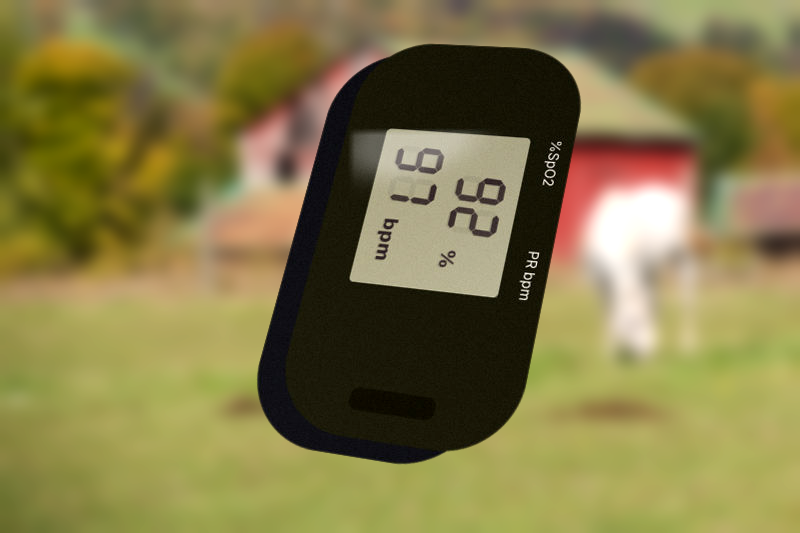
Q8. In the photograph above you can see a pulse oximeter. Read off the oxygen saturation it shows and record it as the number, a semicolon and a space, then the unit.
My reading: 92; %
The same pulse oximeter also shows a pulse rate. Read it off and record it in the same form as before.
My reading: 97; bpm
